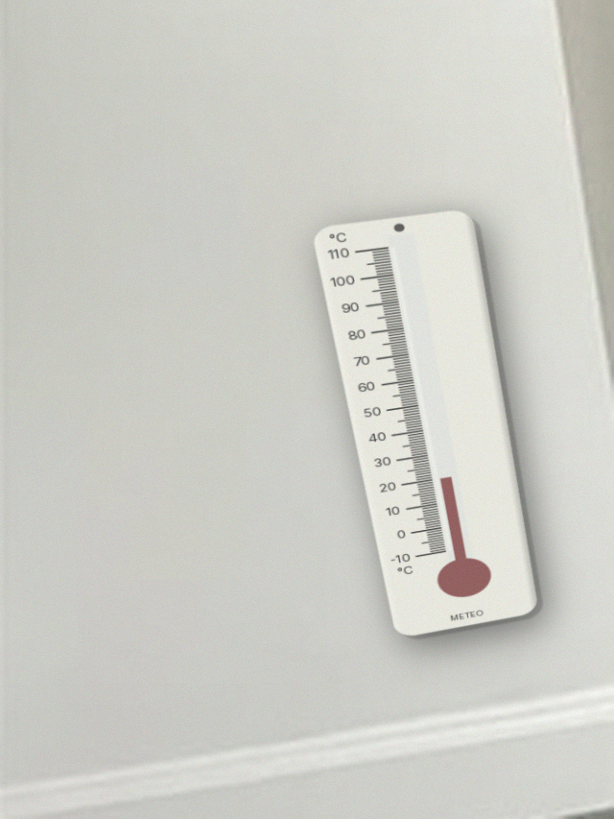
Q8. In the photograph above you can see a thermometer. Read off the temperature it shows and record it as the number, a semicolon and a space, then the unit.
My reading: 20; °C
